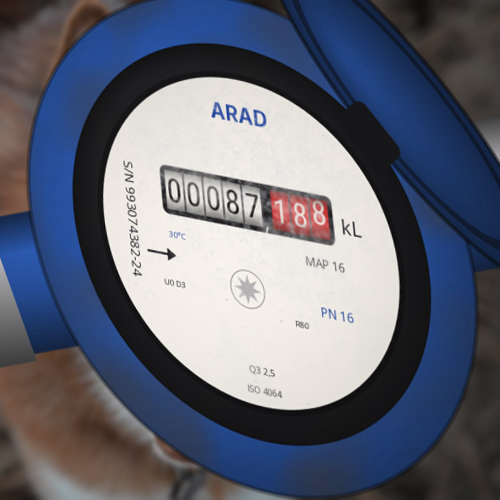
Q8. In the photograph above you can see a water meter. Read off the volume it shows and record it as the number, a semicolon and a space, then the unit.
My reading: 87.188; kL
